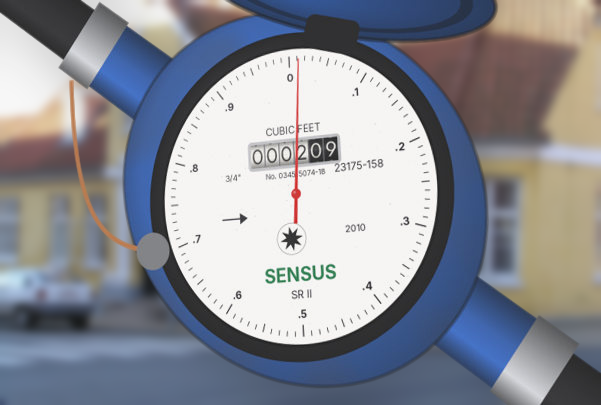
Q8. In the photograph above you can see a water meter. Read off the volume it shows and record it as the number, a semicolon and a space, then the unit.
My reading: 209.01; ft³
